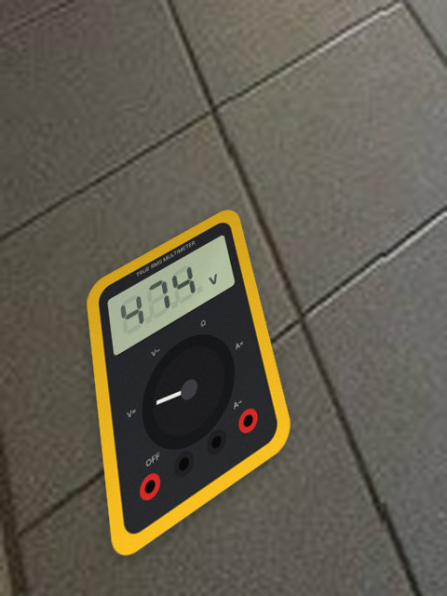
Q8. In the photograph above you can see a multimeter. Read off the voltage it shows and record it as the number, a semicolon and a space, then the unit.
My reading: 474; V
